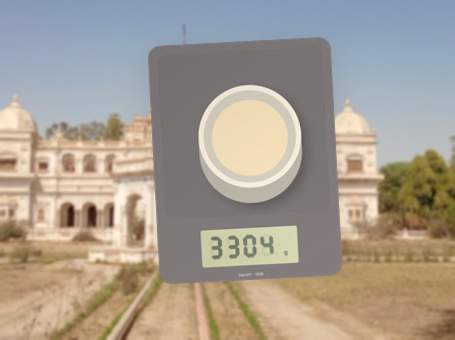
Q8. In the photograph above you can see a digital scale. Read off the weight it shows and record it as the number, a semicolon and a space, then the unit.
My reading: 3304; g
